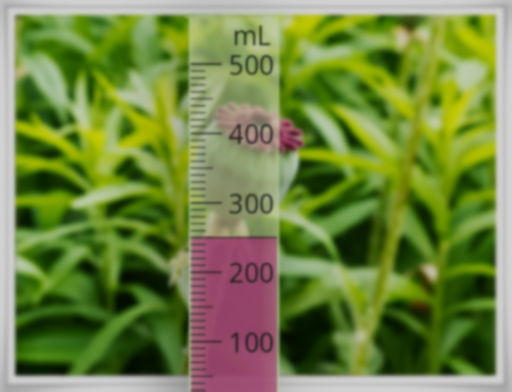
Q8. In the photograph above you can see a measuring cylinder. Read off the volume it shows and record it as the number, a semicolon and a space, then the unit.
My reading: 250; mL
